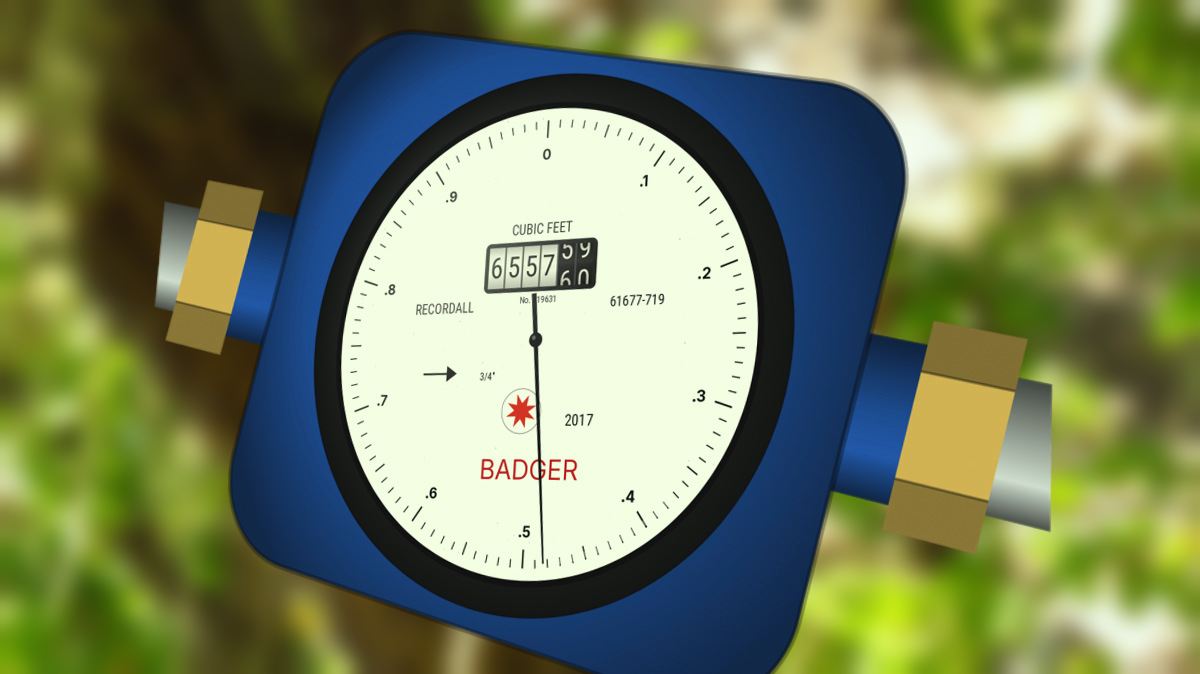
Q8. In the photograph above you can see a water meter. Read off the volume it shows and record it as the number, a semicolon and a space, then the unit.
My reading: 655759.48; ft³
